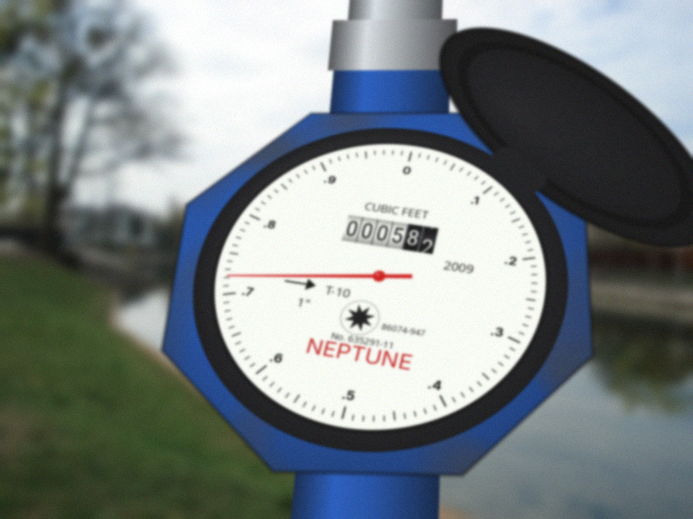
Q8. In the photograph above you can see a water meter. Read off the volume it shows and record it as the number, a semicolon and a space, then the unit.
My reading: 581.72; ft³
